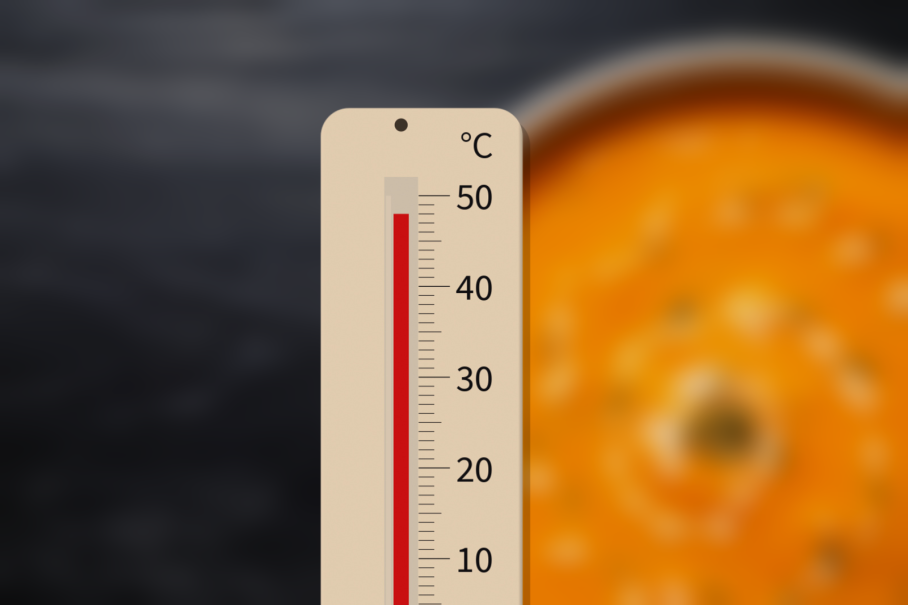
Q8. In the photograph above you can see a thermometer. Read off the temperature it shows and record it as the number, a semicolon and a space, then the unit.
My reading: 48; °C
